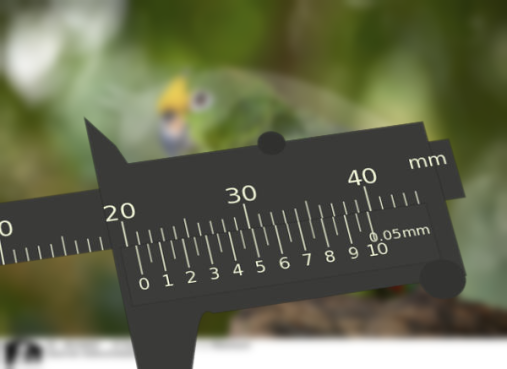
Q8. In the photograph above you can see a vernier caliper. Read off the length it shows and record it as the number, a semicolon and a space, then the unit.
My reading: 20.7; mm
